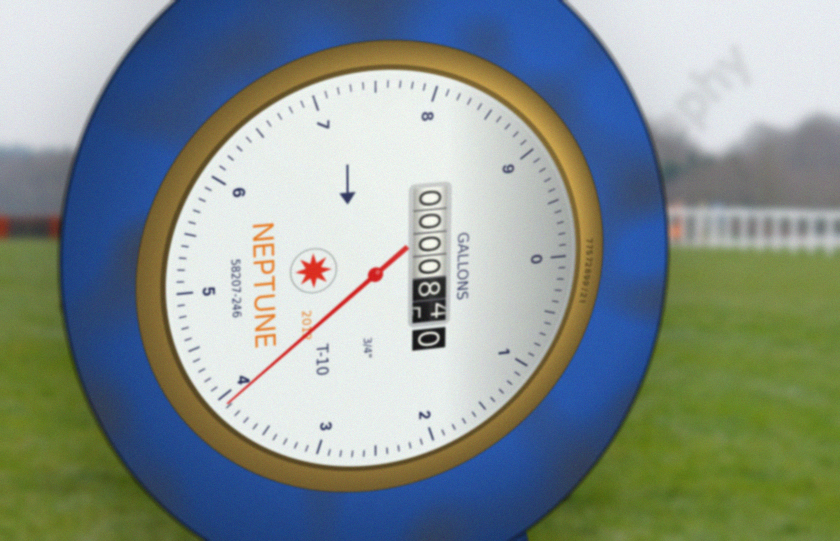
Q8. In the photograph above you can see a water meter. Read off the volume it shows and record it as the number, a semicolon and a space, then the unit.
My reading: 843.9; gal
